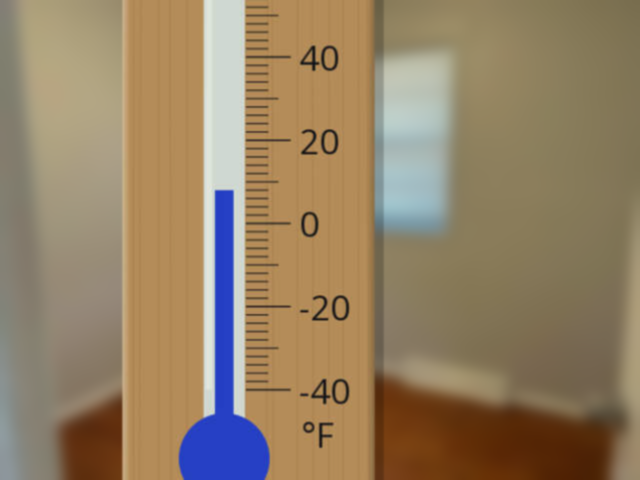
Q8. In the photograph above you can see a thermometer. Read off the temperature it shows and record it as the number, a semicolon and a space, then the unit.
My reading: 8; °F
